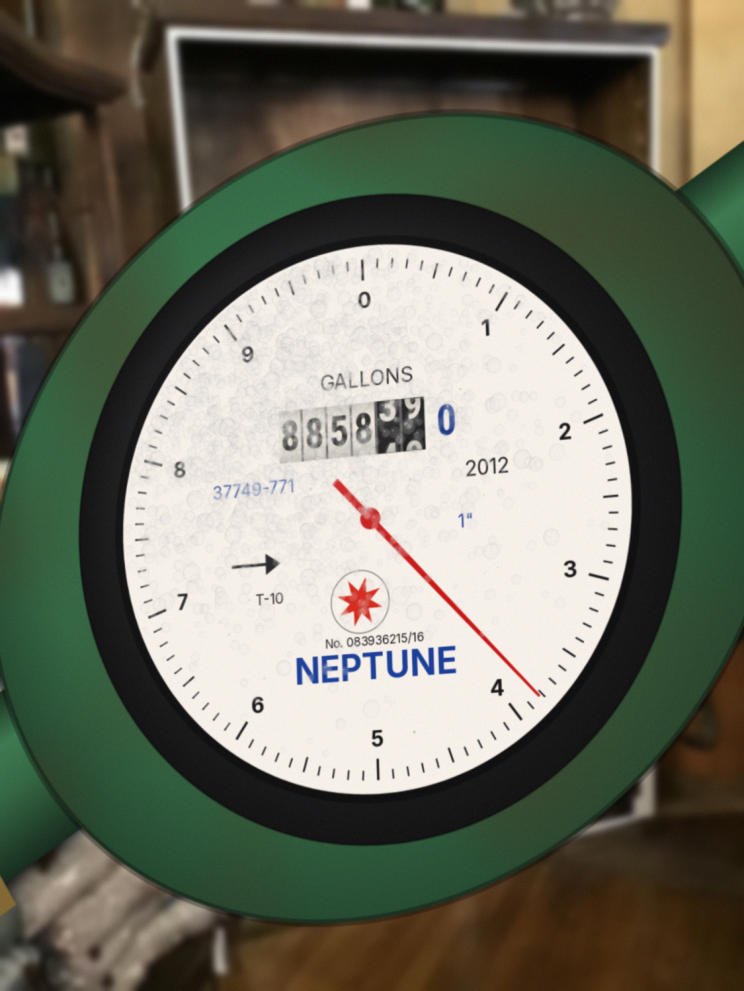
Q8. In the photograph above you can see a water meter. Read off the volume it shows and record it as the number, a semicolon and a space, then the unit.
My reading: 8858393.8; gal
